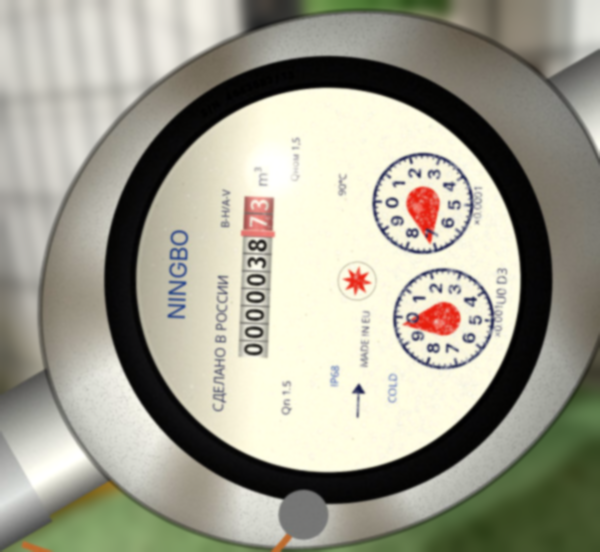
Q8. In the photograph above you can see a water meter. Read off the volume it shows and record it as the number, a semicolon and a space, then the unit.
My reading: 38.7297; m³
